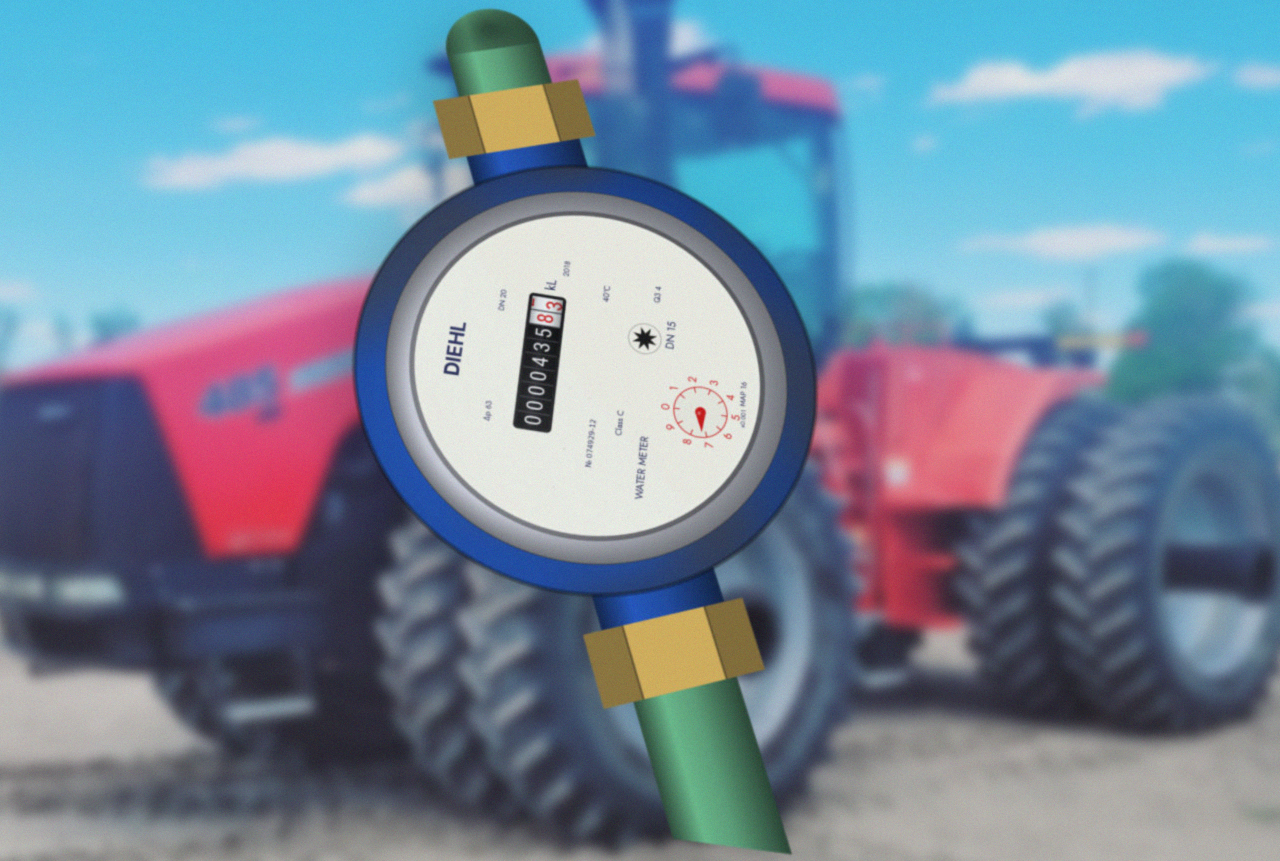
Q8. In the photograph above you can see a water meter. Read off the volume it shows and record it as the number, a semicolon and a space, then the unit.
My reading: 435.827; kL
